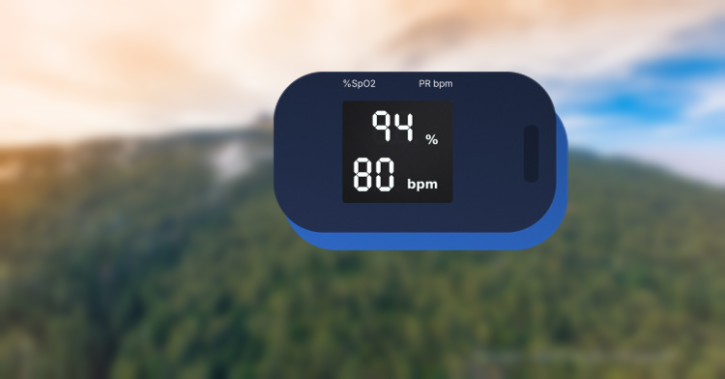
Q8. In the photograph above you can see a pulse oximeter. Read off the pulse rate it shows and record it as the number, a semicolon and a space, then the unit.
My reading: 80; bpm
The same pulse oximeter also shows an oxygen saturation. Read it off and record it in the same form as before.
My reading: 94; %
